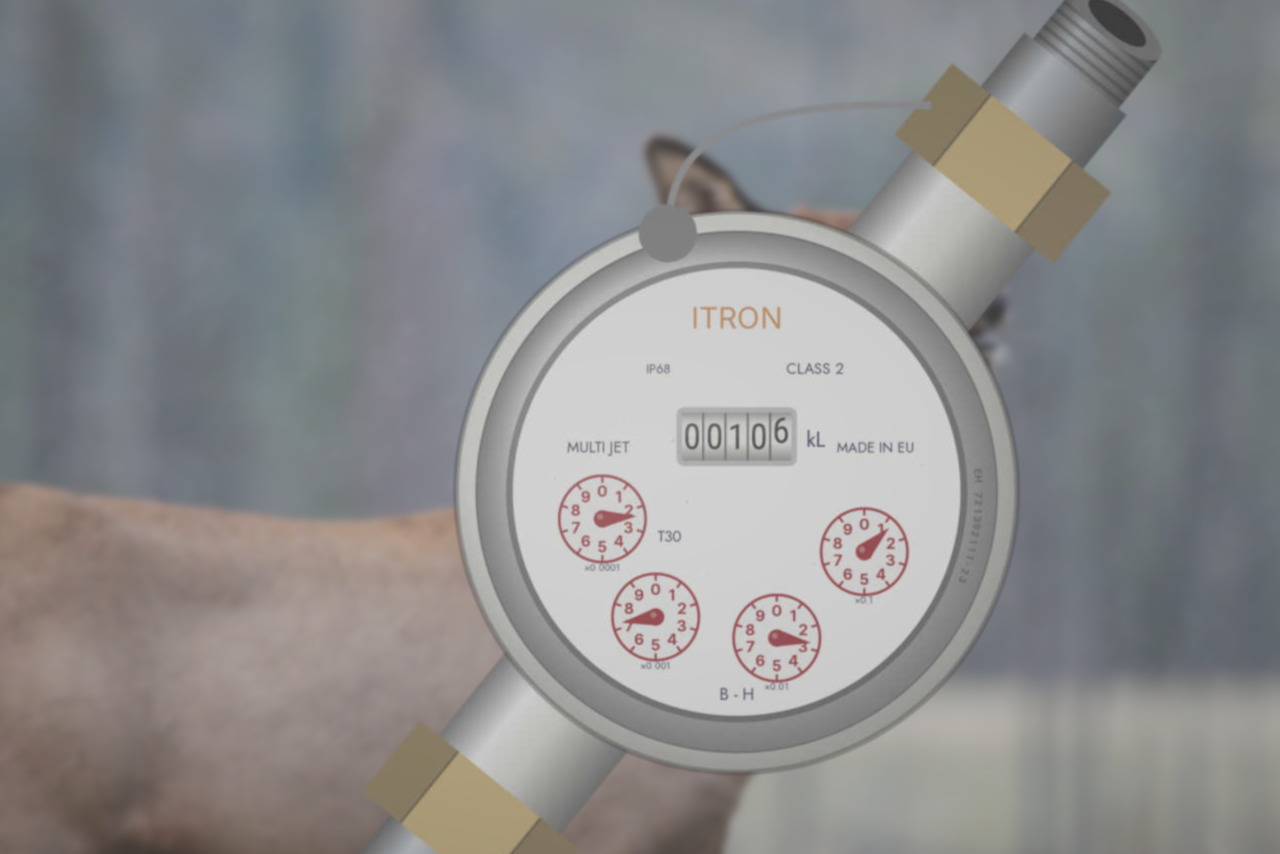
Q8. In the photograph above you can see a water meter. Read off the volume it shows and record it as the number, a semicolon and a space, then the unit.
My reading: 106.1272; kL
